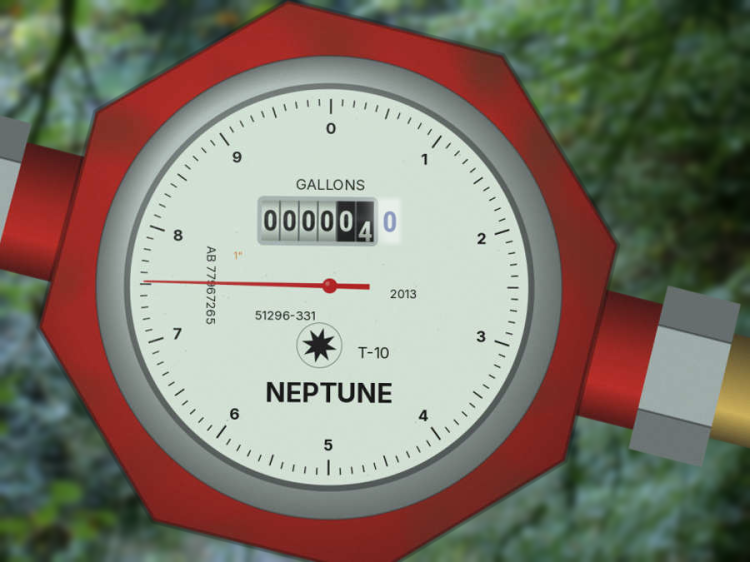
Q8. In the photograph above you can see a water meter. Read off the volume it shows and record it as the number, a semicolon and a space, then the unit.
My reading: 37.5; gal
